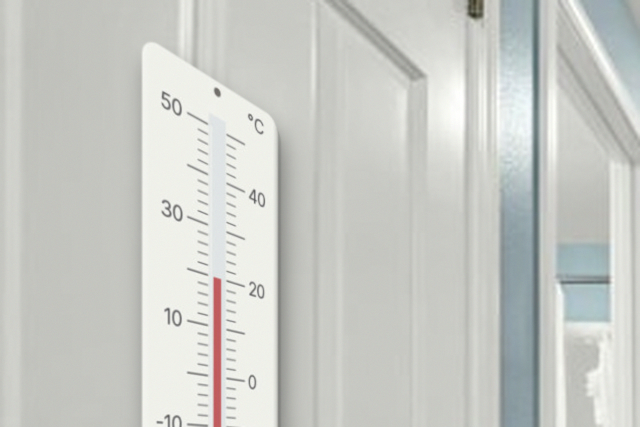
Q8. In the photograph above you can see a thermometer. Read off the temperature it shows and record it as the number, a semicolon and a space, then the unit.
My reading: 20; °C
